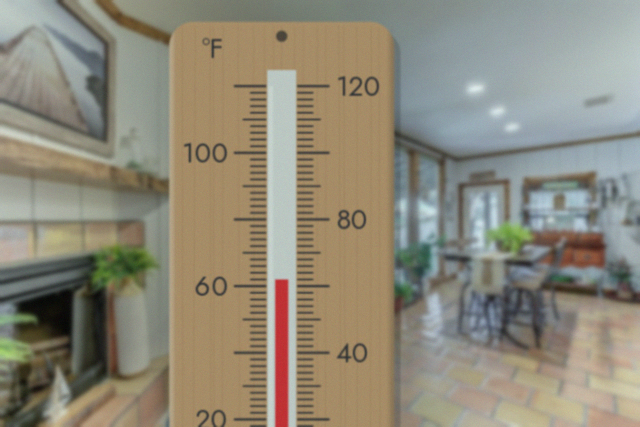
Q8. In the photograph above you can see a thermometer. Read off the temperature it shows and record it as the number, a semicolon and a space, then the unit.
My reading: 62; °F
